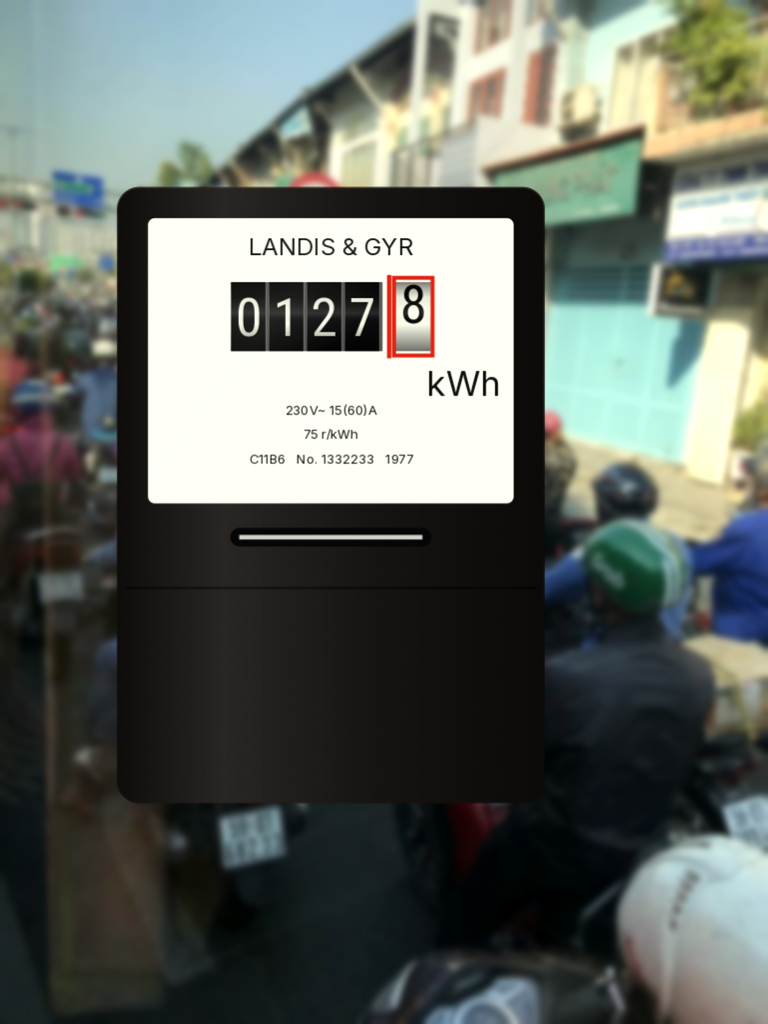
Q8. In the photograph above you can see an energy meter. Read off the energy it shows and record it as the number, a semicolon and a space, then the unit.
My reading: 127.8; kWh
